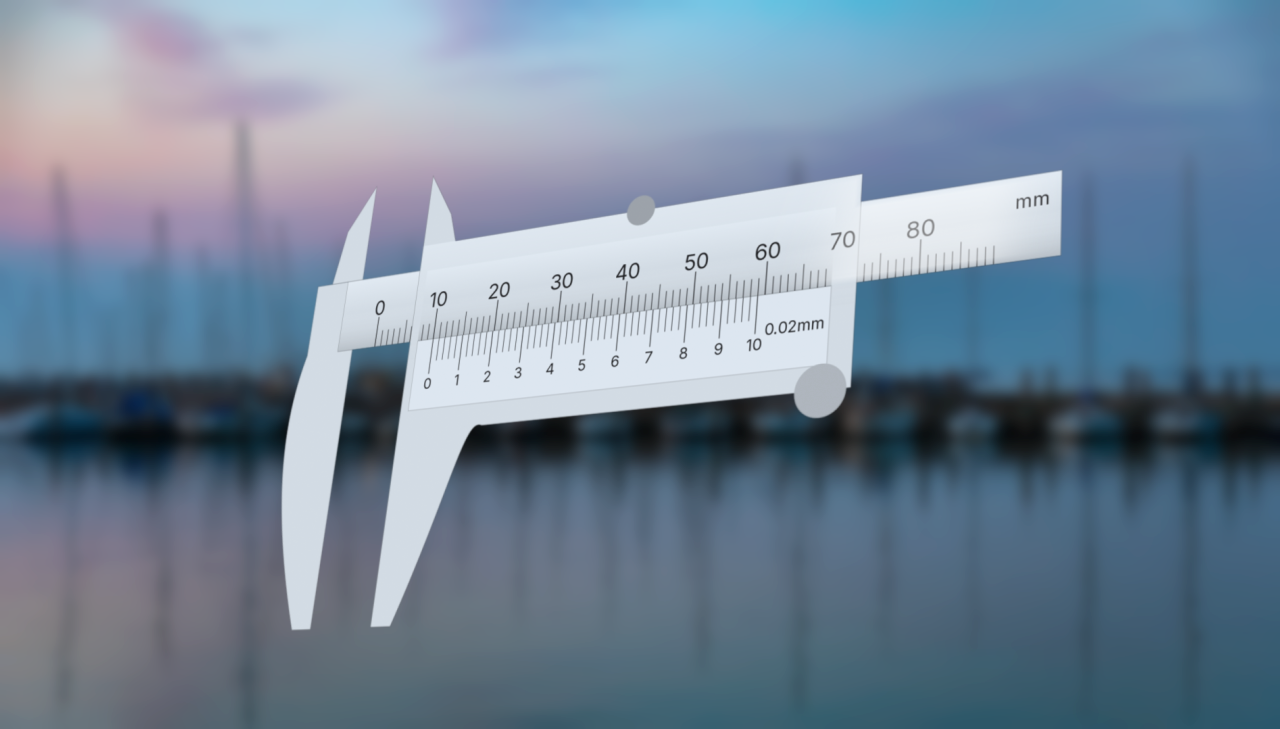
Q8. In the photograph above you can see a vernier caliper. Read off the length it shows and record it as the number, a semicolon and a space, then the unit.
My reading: 10.0; mm
